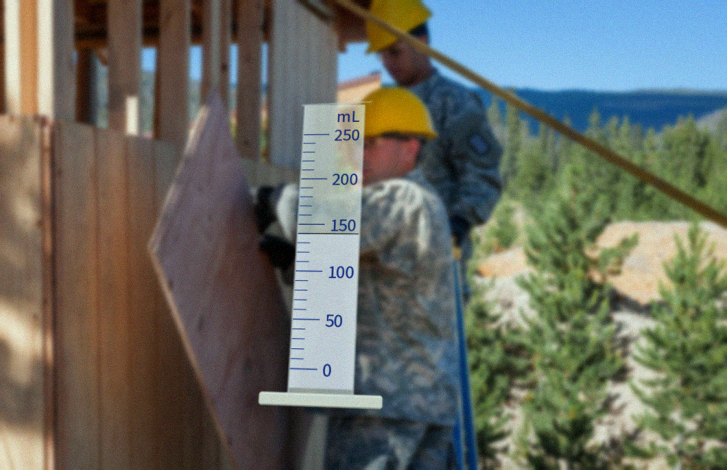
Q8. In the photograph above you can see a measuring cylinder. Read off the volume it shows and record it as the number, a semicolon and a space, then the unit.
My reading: 140; mL
